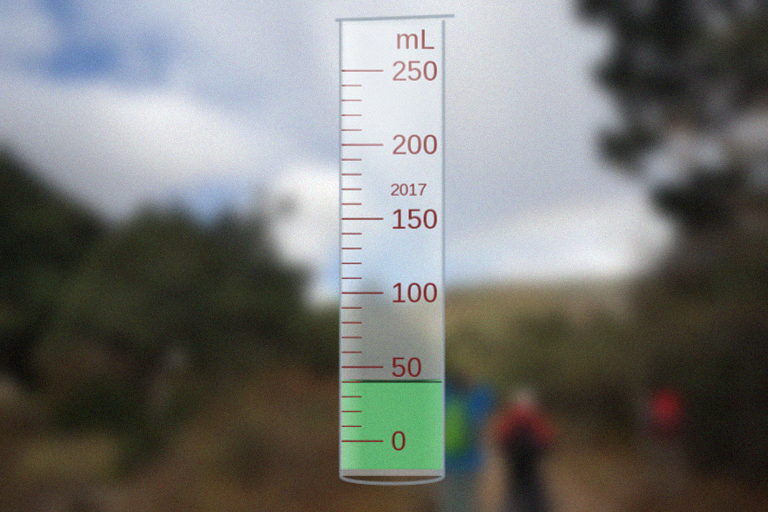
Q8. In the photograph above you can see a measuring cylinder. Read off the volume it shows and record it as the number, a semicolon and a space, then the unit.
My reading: 40; mL
